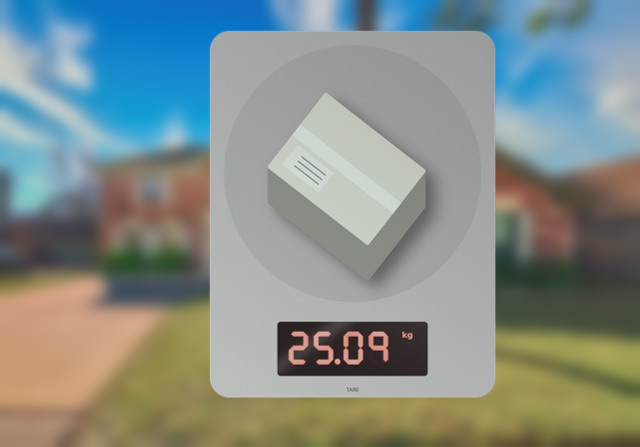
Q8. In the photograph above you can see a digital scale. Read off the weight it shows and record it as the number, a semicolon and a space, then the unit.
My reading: 25.09; kg
